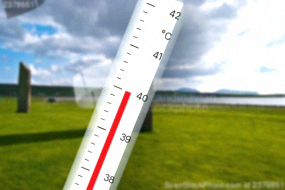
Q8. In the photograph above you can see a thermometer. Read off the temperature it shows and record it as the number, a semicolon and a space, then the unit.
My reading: 40; °C
